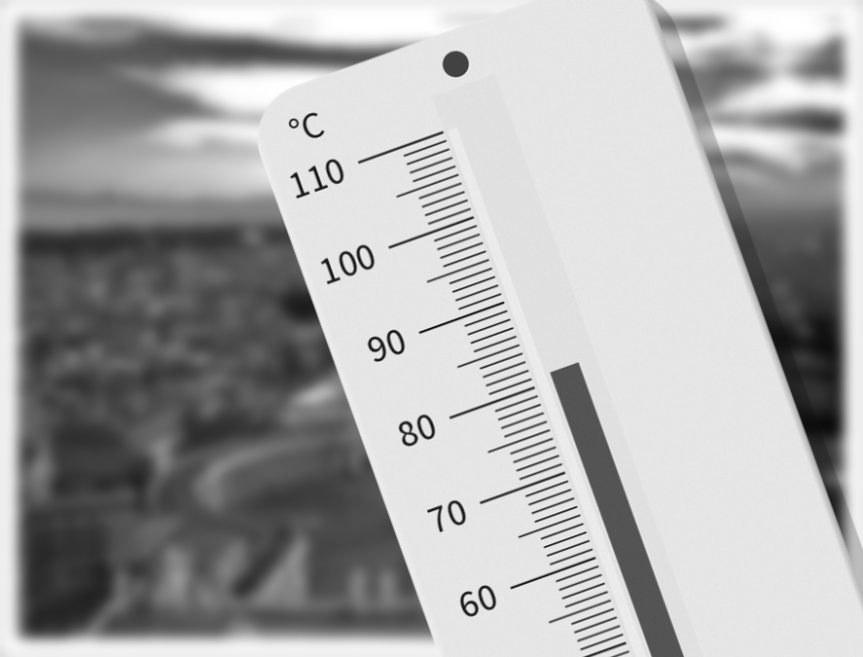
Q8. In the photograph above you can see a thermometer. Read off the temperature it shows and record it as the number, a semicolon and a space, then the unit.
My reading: 81; °C
